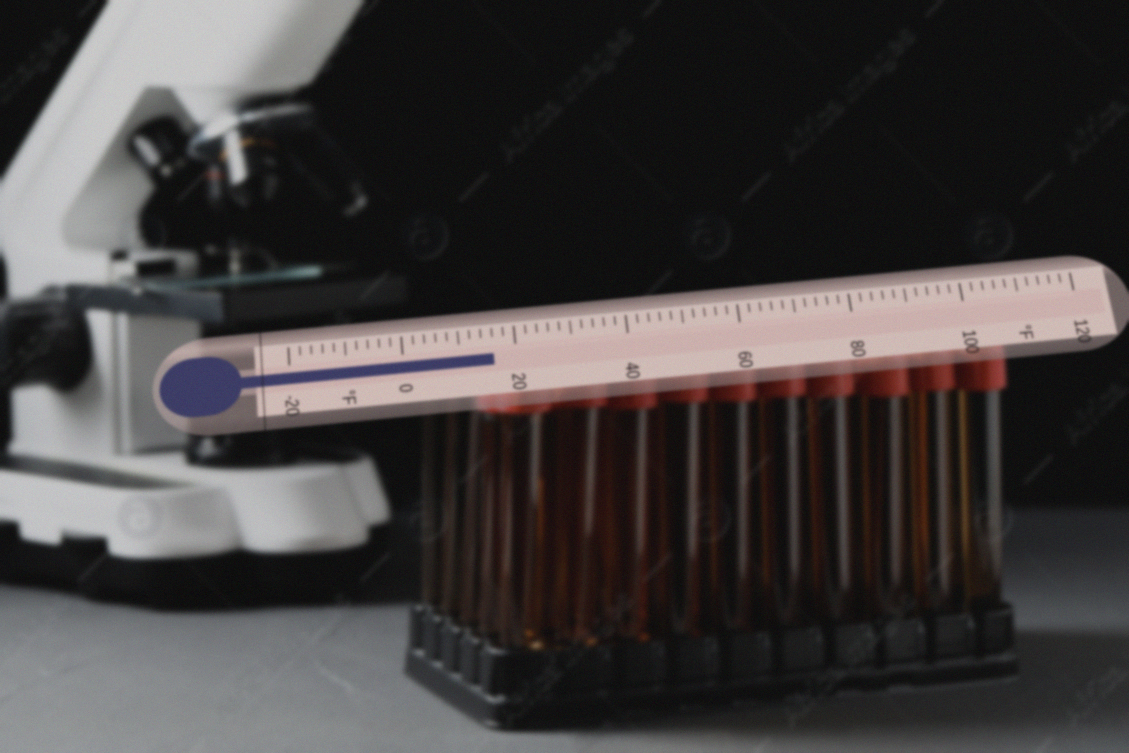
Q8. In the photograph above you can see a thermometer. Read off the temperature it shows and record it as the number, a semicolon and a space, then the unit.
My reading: 16; °F
